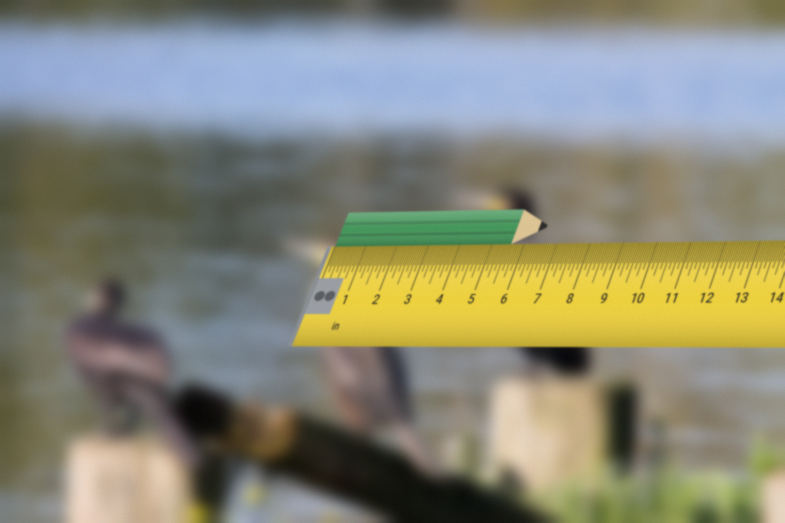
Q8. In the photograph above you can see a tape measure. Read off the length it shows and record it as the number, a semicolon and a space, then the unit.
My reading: 6.5; in
